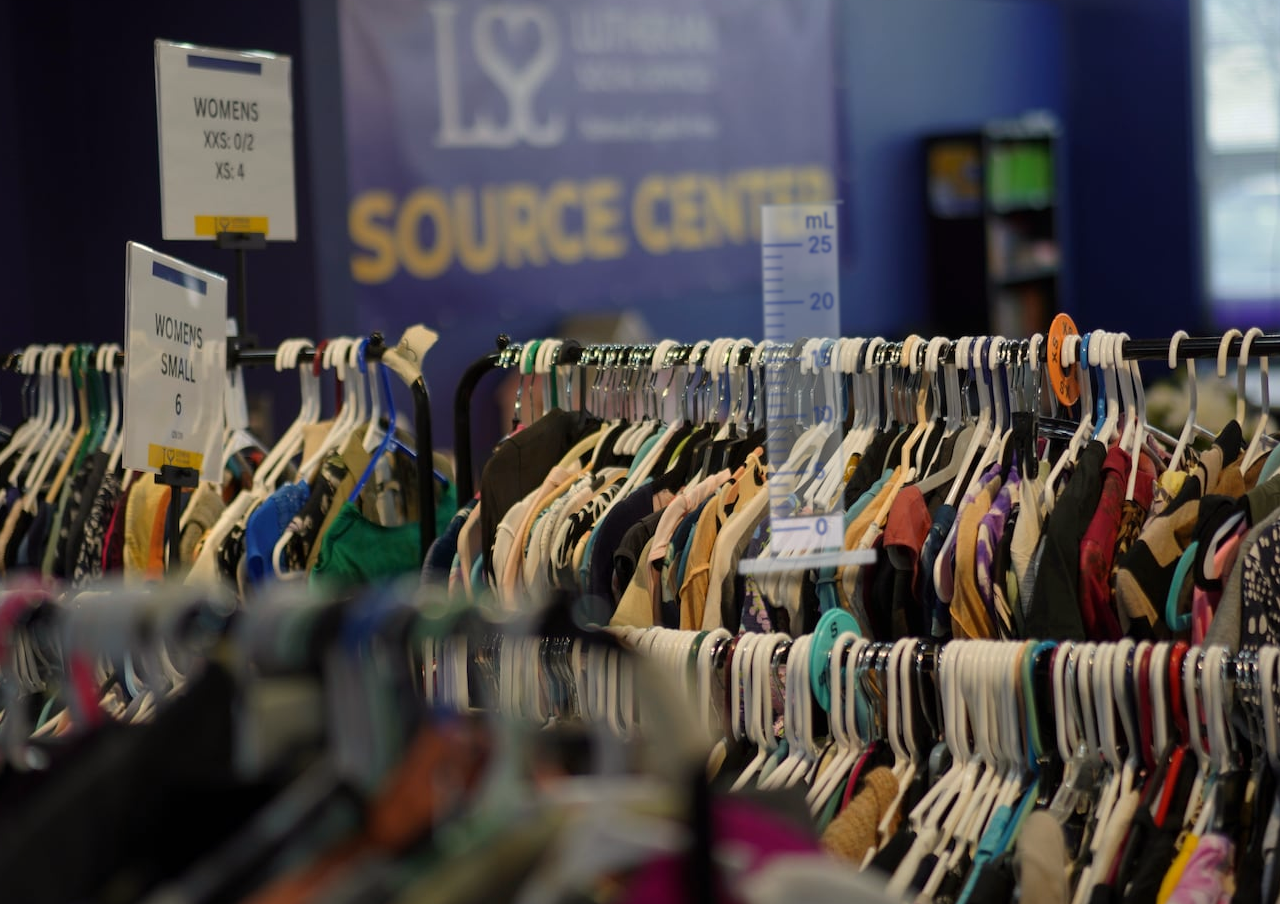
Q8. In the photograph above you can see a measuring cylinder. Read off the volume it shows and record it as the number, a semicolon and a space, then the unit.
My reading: 1; mL
